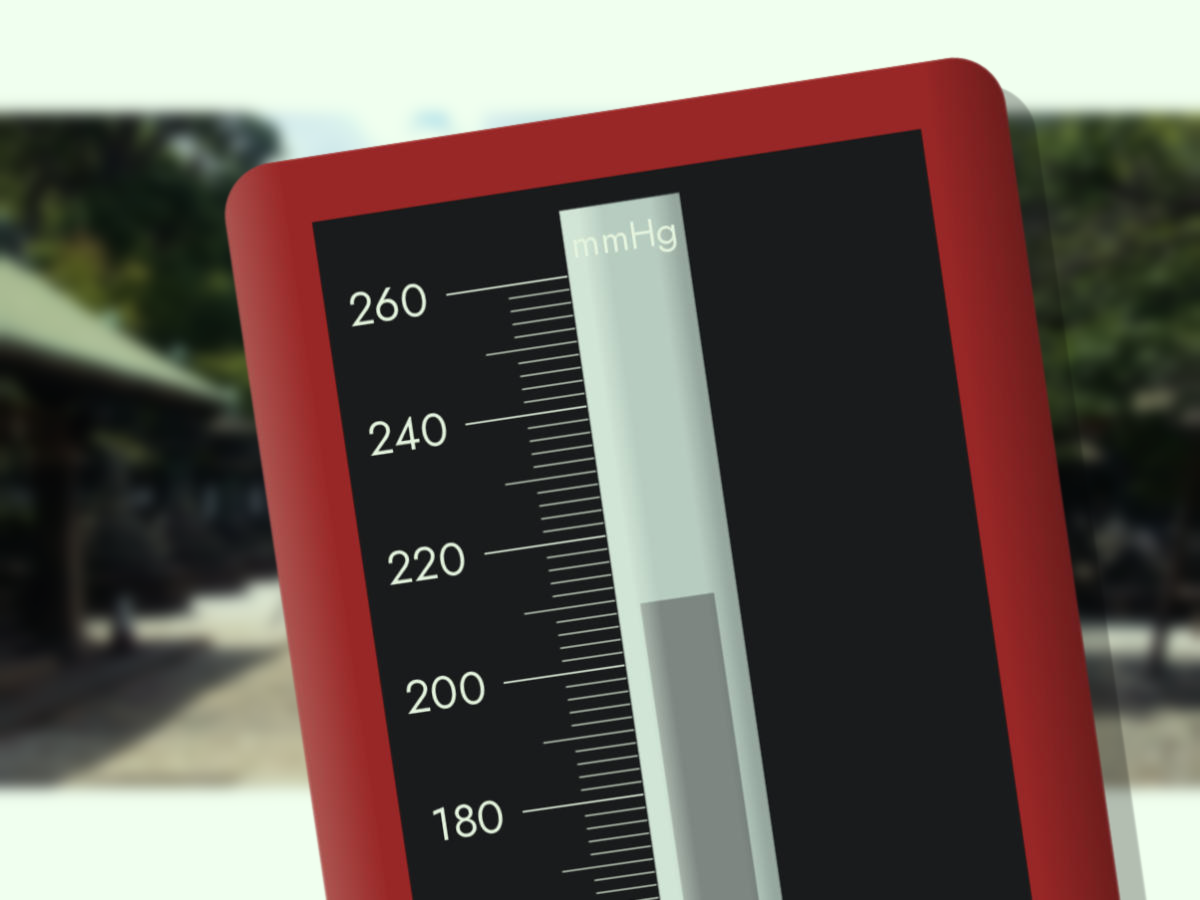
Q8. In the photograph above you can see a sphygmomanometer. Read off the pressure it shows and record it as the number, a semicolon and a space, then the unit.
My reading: 209; mmHg
